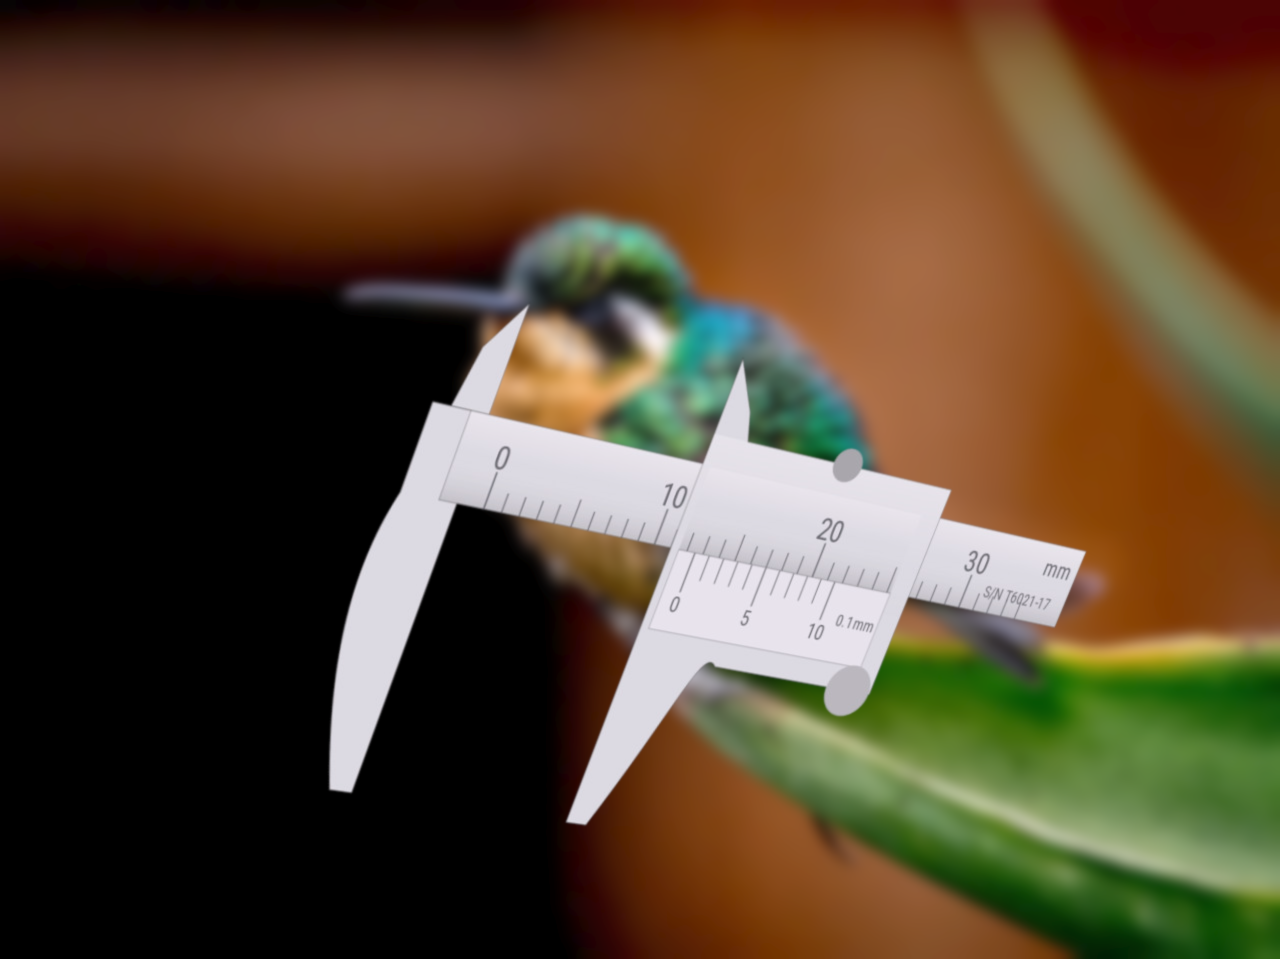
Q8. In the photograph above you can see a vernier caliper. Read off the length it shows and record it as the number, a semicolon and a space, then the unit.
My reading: 12.5; mm
